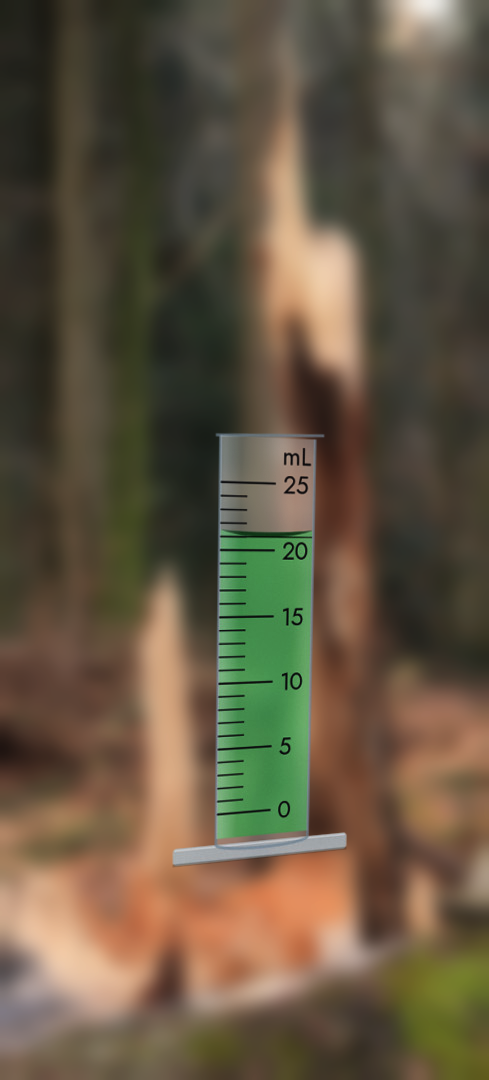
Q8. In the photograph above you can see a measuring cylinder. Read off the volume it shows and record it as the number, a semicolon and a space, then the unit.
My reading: 21; mL
